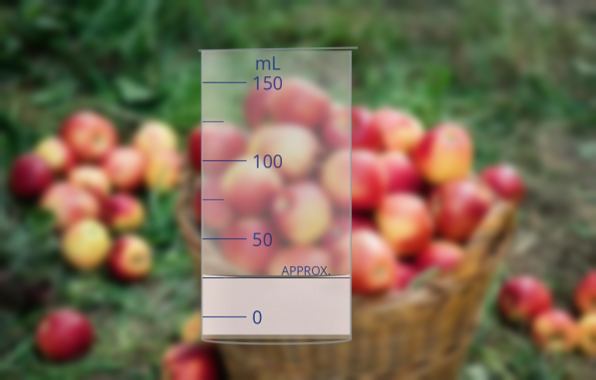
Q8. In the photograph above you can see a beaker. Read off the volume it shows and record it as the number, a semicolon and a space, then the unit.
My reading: 25; mL
